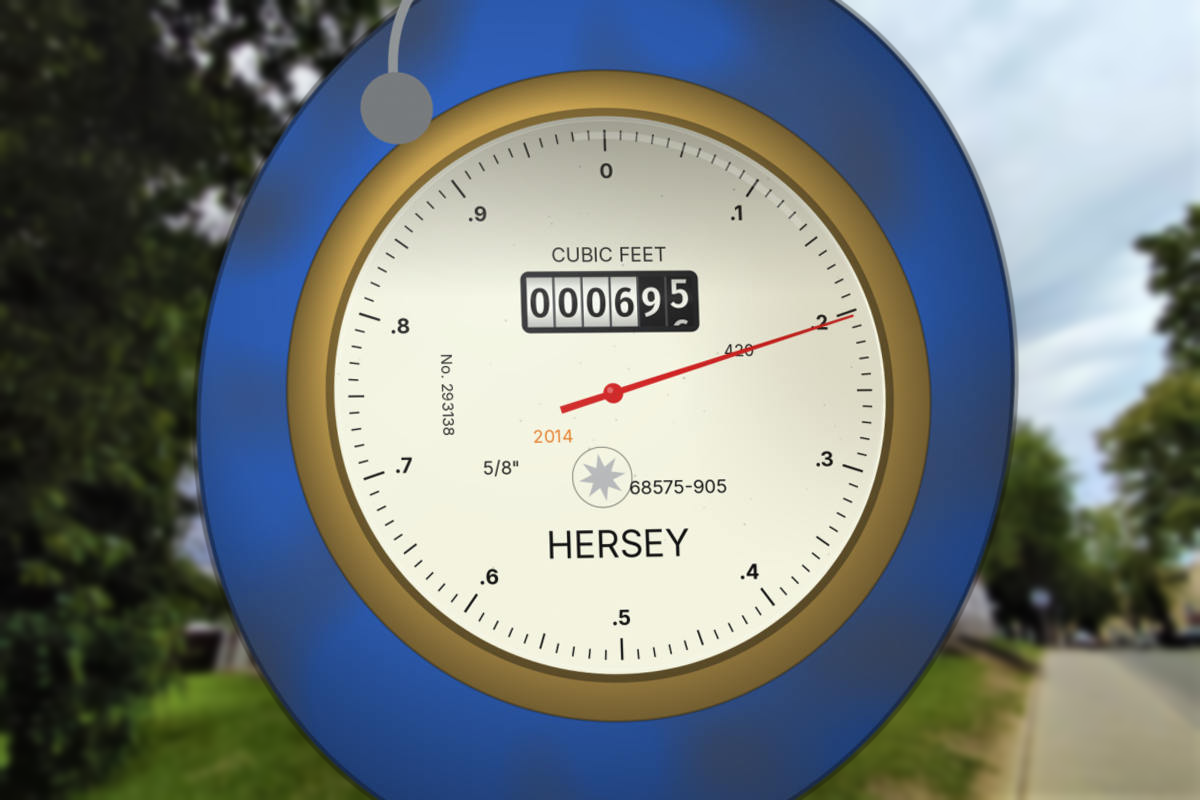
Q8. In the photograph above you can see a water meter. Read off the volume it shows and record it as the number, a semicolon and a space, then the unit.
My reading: 695.20; ft³
